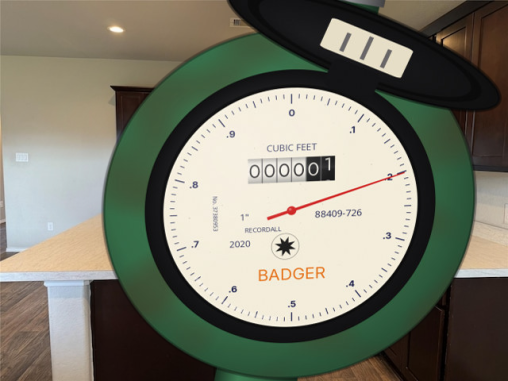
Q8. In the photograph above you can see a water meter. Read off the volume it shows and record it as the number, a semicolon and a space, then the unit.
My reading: 1.20; ft³
